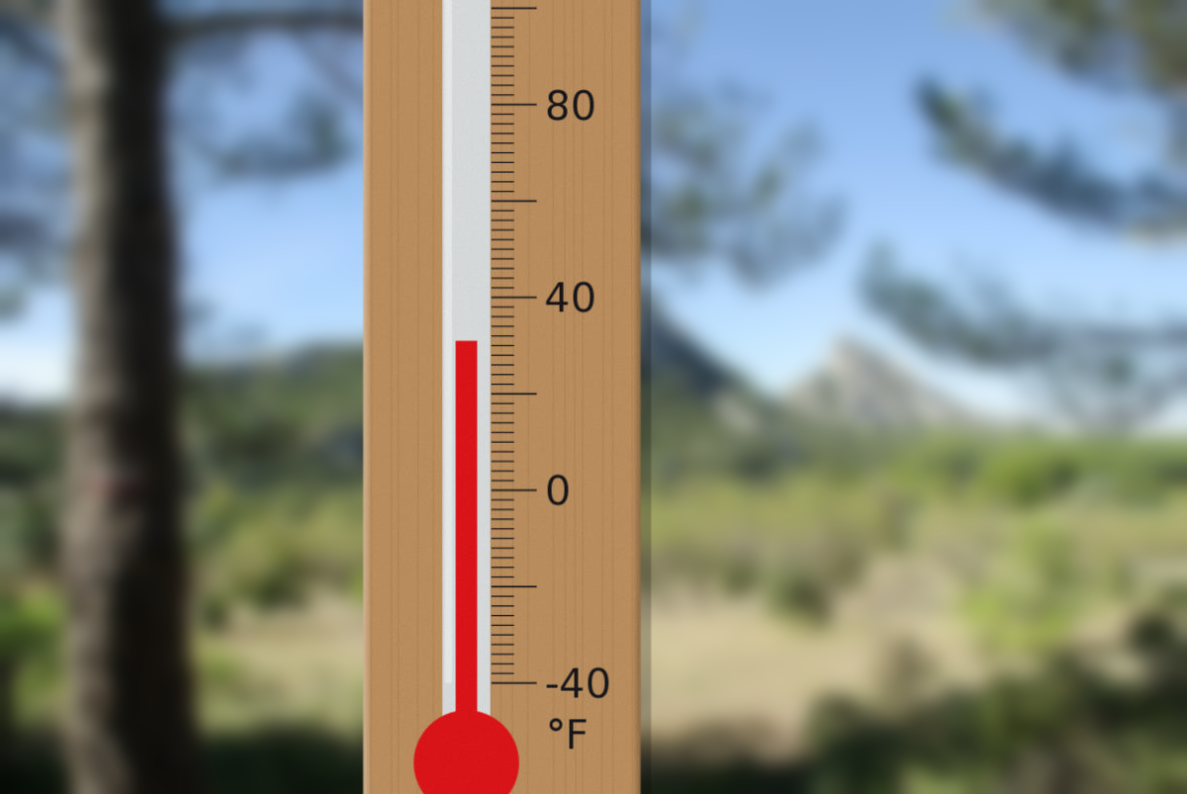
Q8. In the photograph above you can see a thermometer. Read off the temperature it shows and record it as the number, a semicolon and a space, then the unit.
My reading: 31; °F
